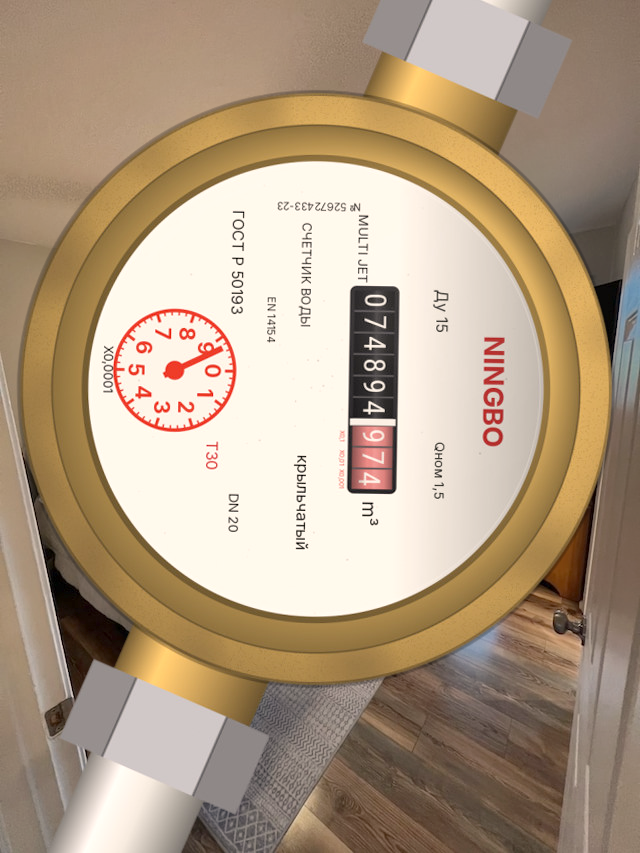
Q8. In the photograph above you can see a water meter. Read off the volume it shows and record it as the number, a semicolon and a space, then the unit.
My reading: 74894.9739; m³
